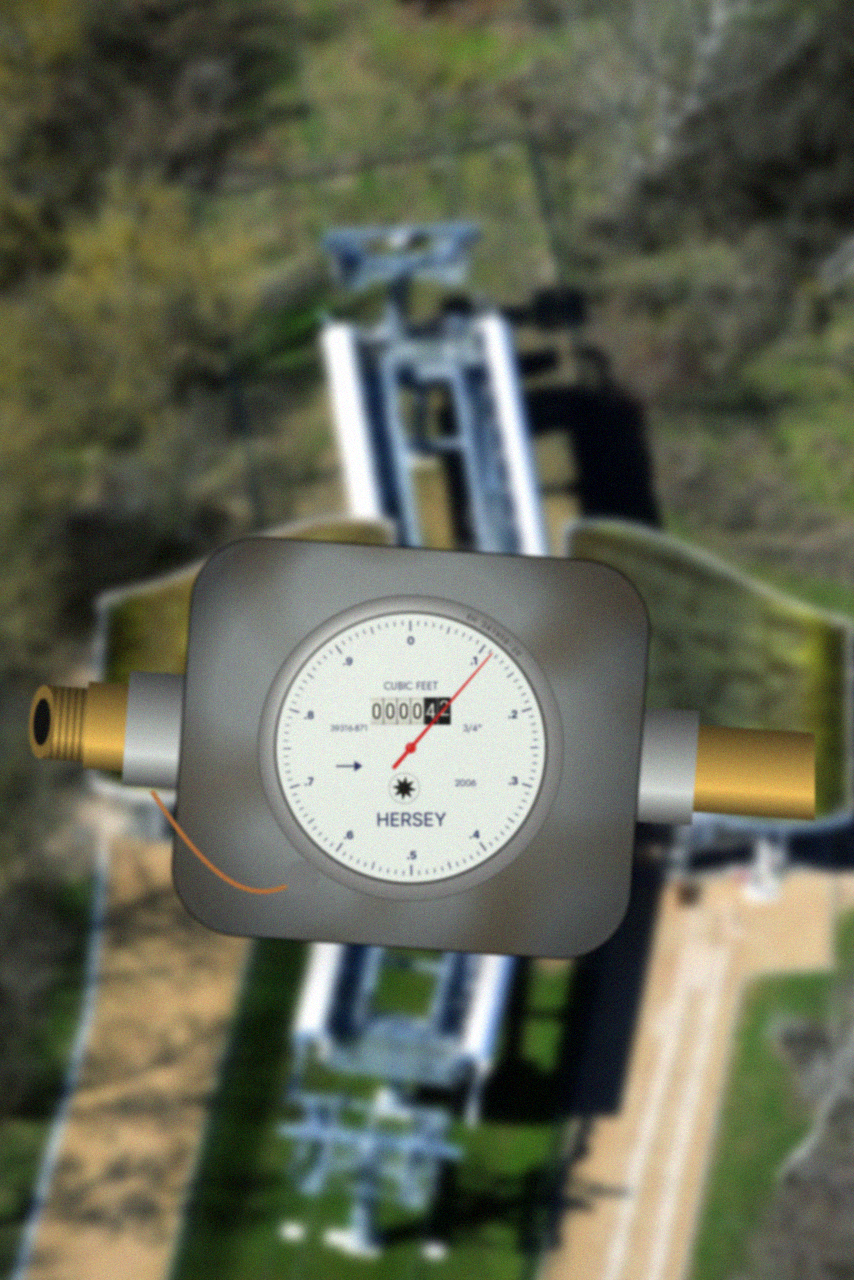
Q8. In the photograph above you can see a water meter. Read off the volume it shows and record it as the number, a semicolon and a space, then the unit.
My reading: 42.11; ft³
